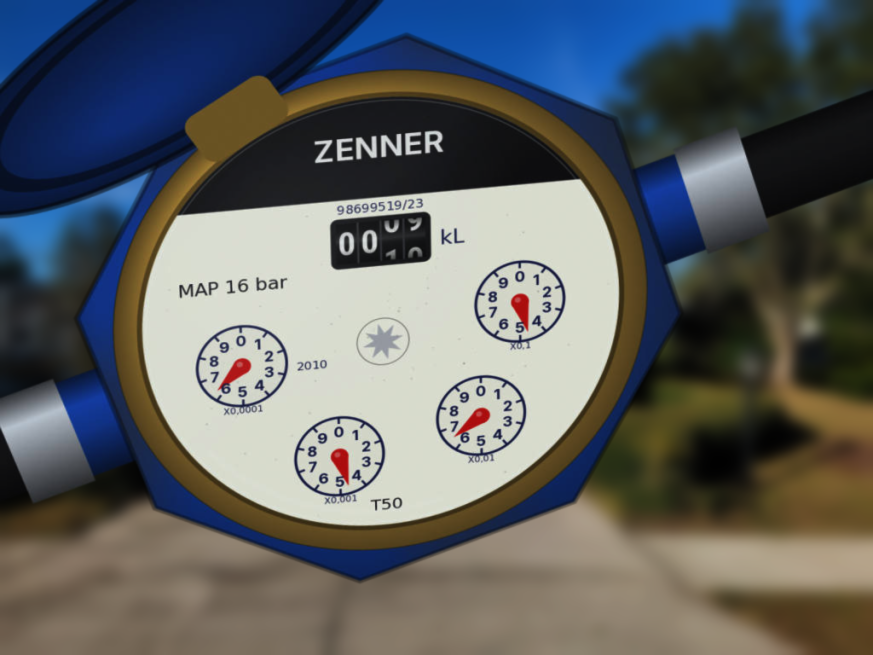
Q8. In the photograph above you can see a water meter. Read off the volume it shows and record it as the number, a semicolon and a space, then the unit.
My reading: 9.4646; kL
